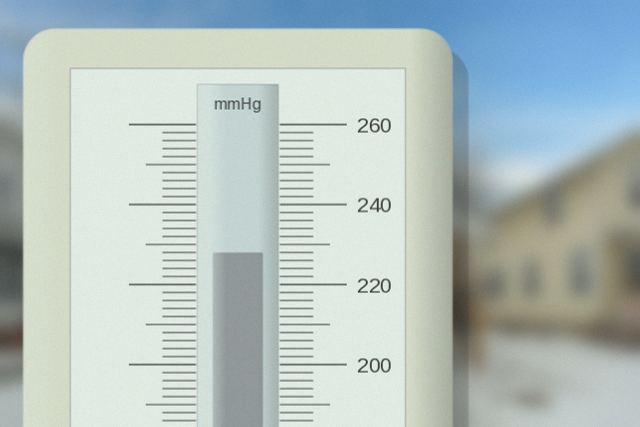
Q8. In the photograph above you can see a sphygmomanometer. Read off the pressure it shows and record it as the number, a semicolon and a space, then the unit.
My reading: 228; mmHg
